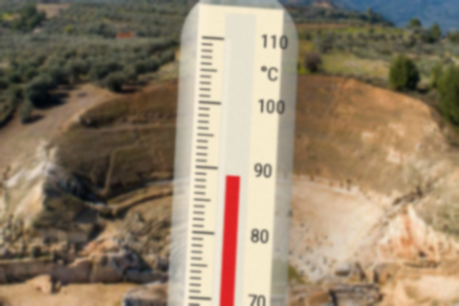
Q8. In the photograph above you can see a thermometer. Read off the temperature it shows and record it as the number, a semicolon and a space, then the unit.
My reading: 89; °C
